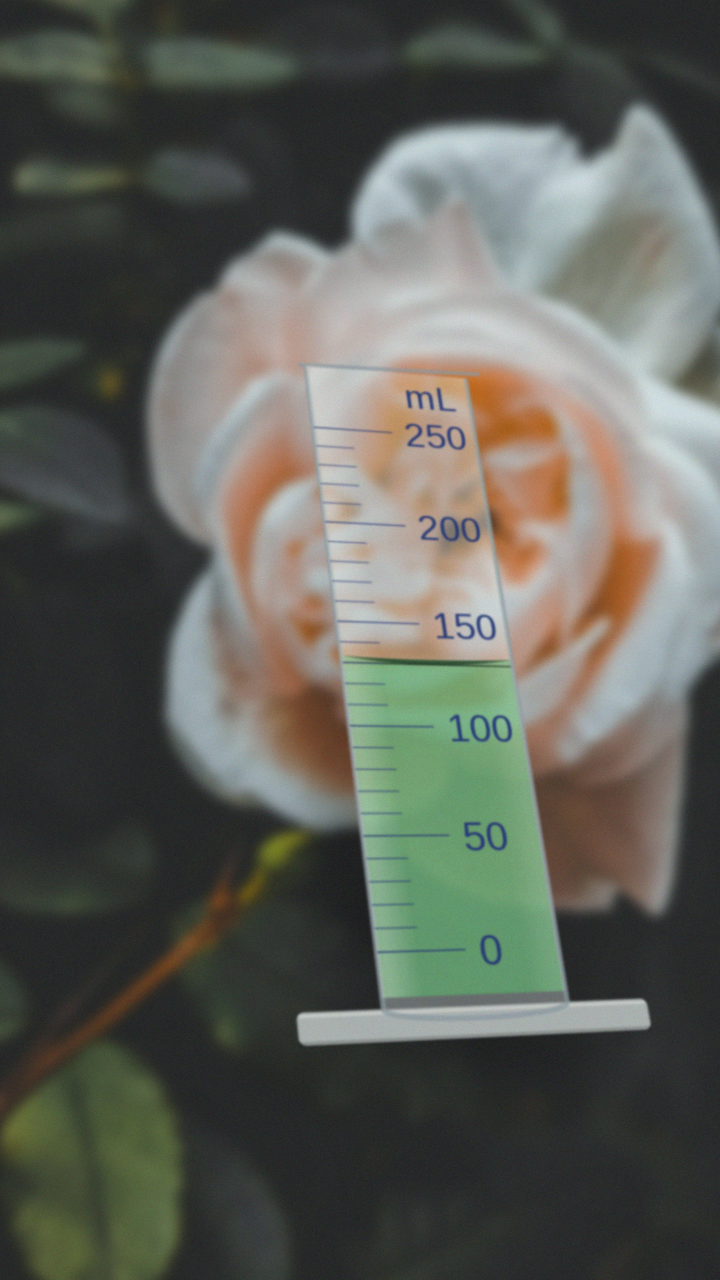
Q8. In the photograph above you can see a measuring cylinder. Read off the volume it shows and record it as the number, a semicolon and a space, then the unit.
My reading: 130; mL
